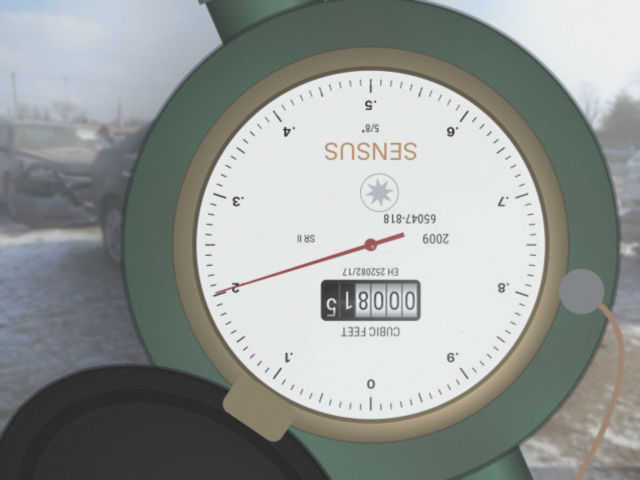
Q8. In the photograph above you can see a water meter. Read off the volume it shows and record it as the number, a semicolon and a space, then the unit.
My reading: 815.20; ft³
